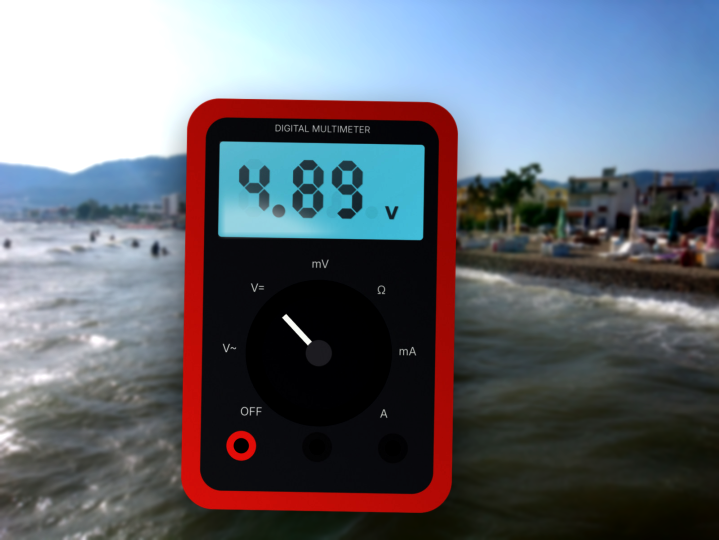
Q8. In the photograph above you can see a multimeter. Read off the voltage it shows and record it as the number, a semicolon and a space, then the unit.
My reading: 4.89; V
